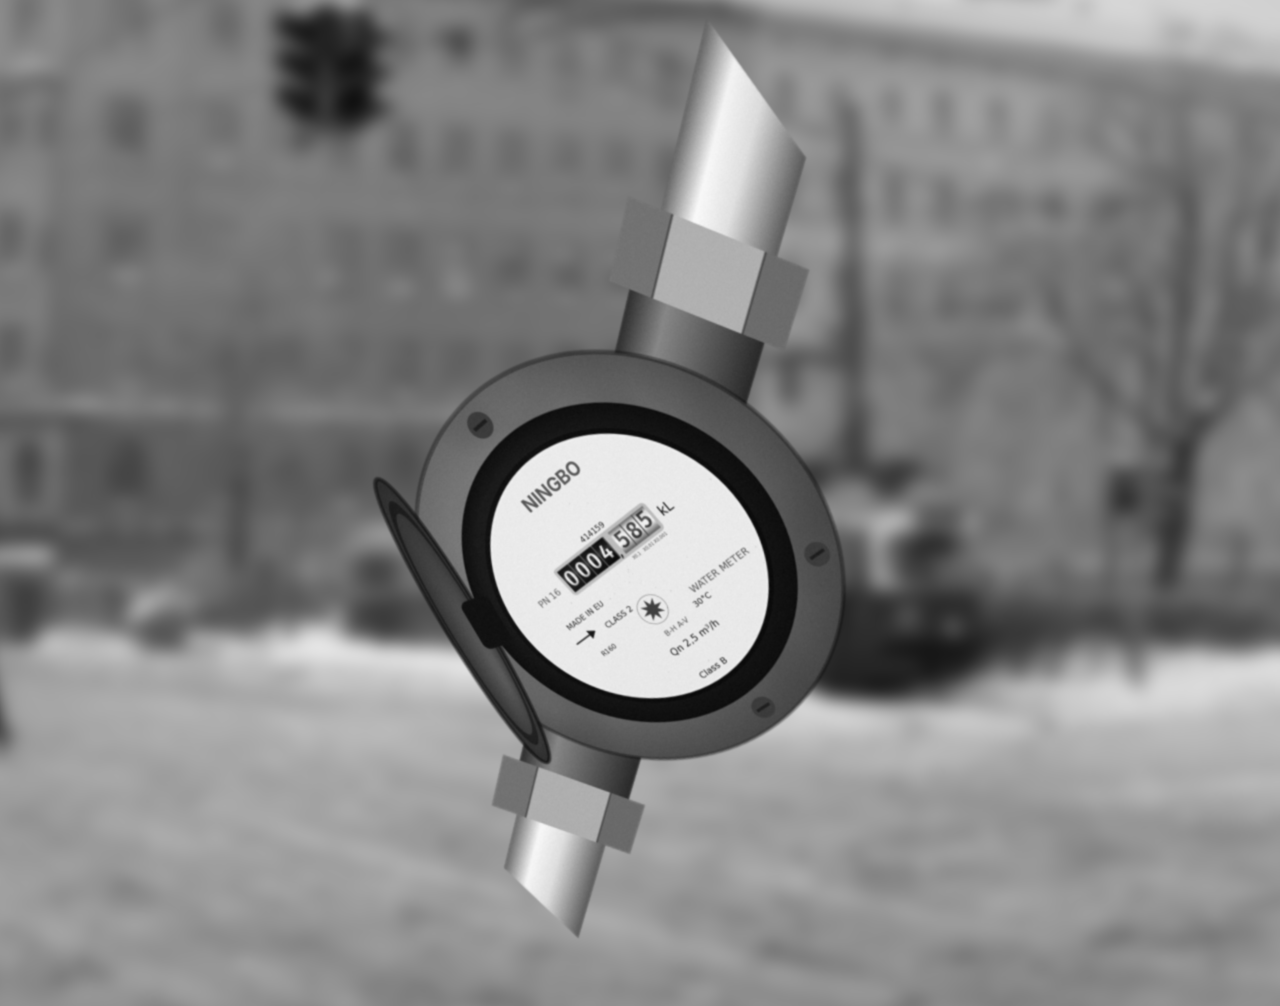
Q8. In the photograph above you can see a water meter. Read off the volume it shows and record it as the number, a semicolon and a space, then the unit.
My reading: 4.585; kL
